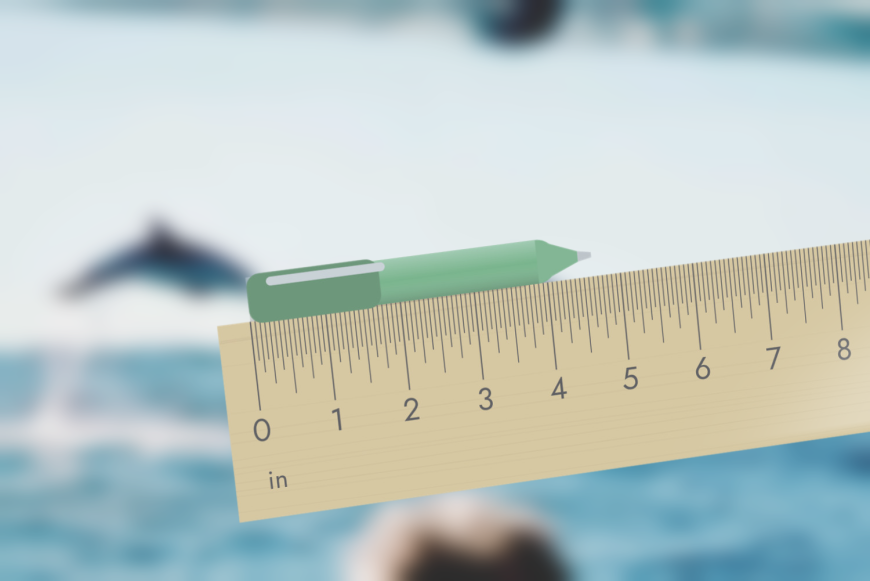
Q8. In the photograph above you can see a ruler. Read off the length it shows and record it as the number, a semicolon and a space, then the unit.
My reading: 4.625; in
